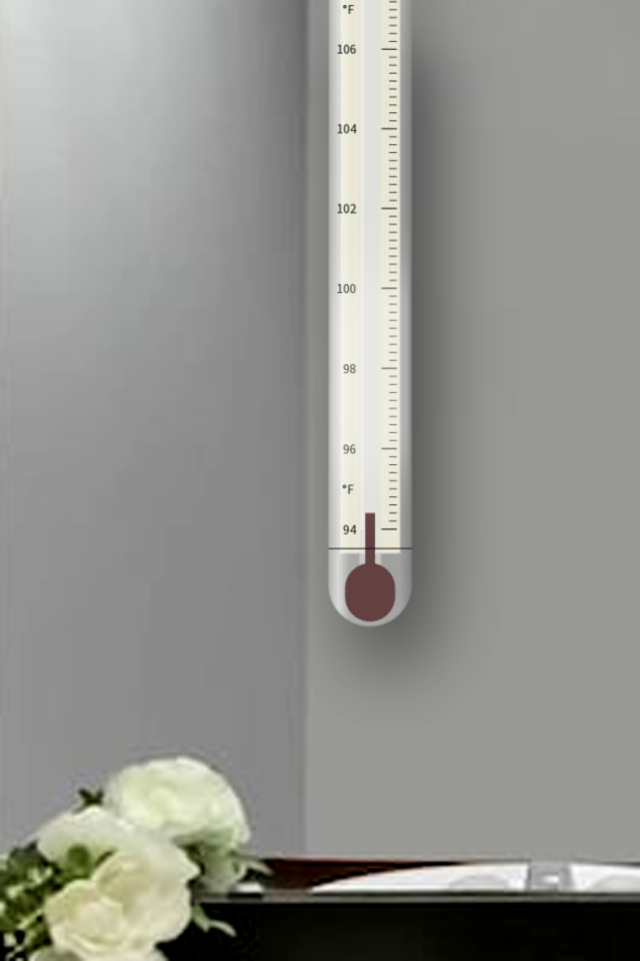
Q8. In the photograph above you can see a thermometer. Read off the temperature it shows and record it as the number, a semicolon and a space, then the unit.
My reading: 94.4; °F
